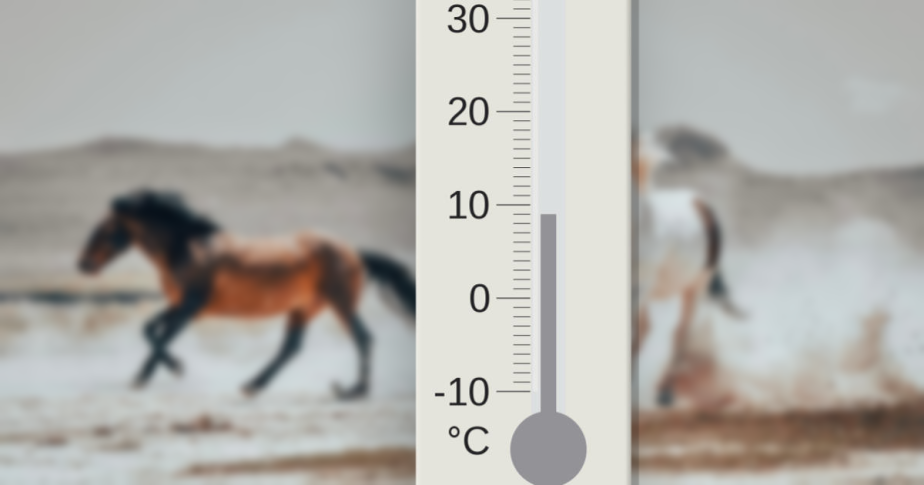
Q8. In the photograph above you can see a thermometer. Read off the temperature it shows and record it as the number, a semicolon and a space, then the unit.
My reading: 9; °C
